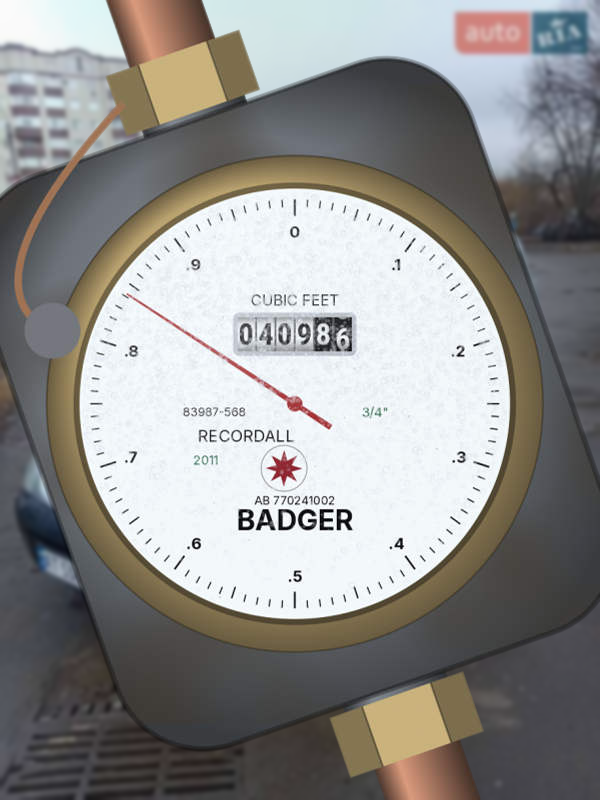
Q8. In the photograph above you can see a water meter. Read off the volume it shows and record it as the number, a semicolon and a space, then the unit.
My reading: 40985.84; ft³
